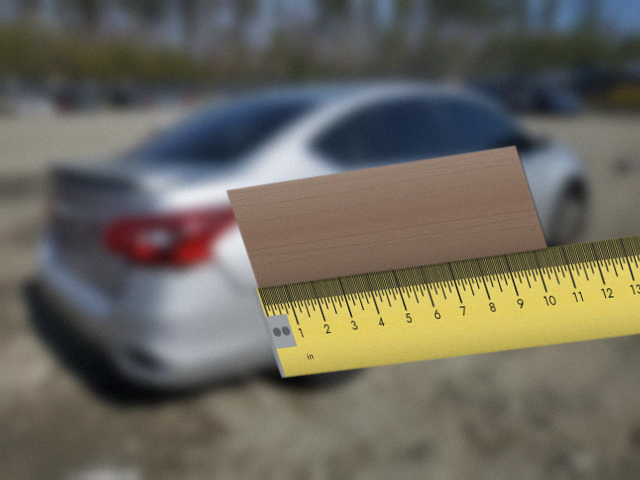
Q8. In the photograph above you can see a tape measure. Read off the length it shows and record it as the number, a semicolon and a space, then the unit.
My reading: 10.5; in
